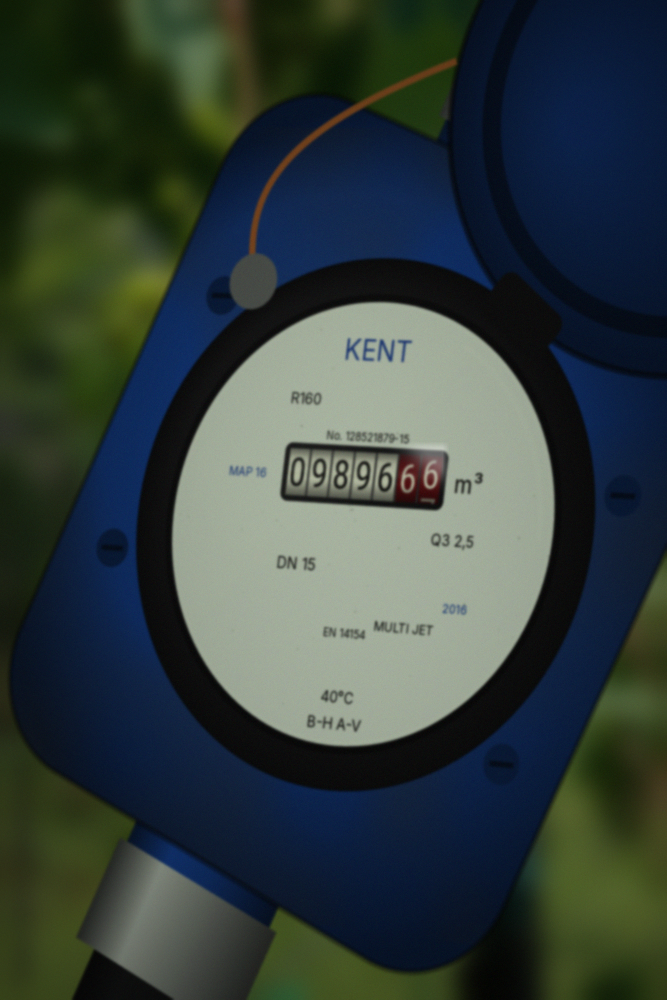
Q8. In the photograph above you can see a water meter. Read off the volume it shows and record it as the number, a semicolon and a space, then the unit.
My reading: 9896.66; m³
